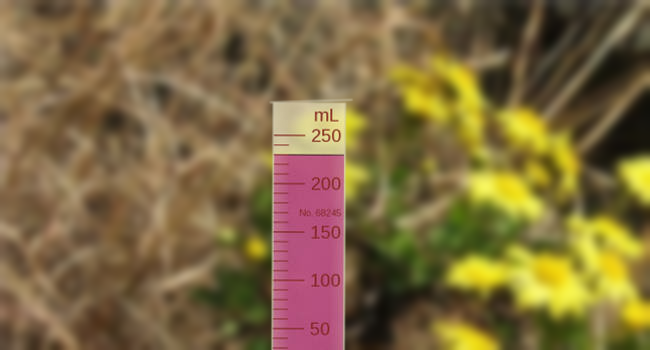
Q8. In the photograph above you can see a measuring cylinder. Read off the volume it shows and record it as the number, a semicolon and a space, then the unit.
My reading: 230; mL
